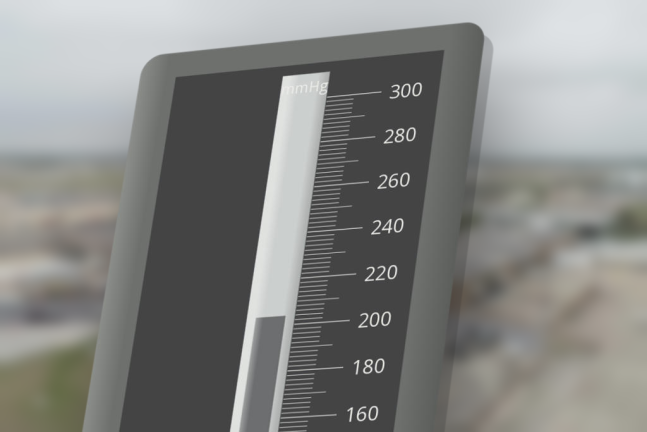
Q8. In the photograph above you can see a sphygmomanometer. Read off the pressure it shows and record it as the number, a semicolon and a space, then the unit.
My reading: 204; mmHg
